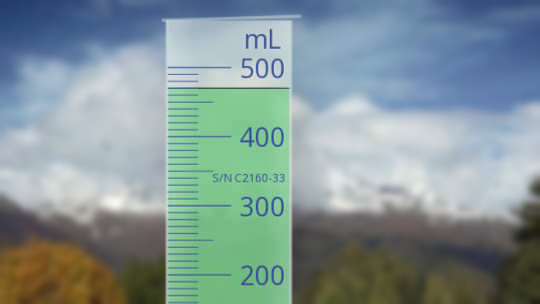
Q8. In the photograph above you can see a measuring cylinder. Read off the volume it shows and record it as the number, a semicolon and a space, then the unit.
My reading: 470; mL
